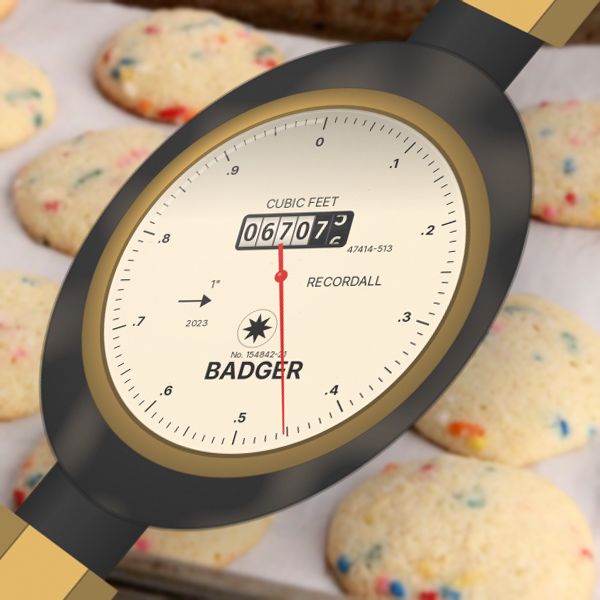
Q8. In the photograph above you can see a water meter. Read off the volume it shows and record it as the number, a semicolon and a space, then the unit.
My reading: 67075.45; ft³
